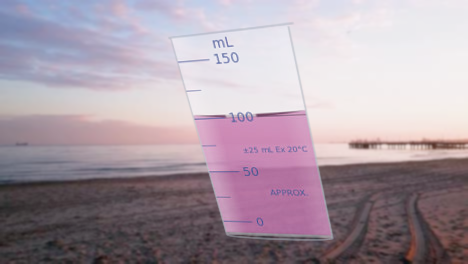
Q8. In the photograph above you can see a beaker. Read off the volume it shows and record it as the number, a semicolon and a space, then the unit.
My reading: 100; mL
